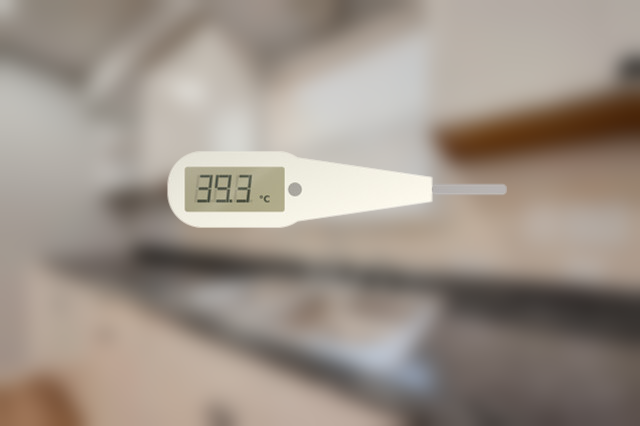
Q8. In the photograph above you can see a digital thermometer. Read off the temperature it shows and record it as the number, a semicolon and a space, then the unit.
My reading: 39.3; °C
